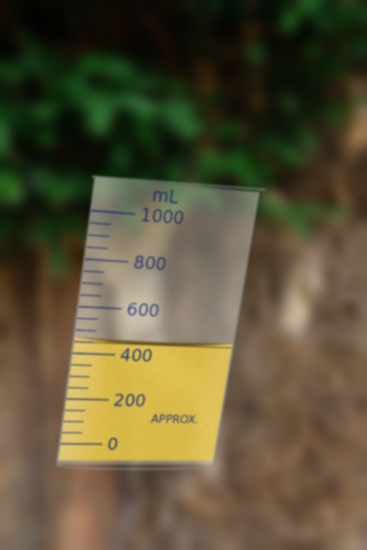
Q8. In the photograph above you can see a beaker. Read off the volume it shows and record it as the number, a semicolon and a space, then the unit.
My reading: 450; mL
